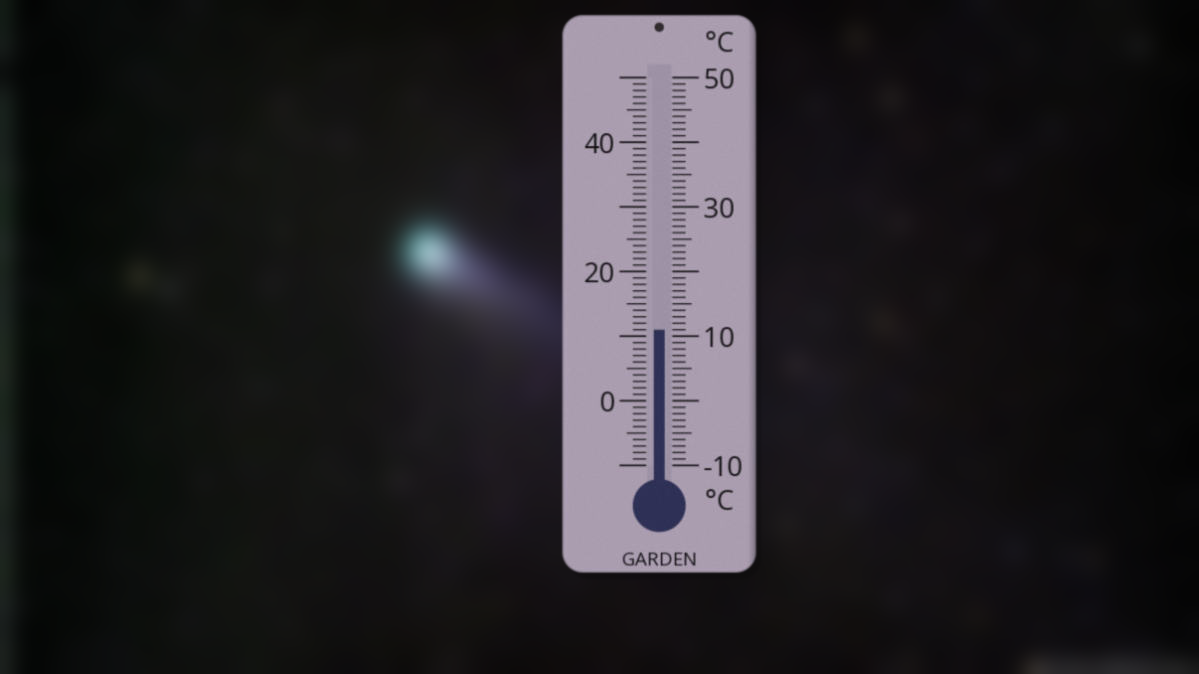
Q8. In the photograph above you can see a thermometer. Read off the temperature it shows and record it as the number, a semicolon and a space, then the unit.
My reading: 11; °C
